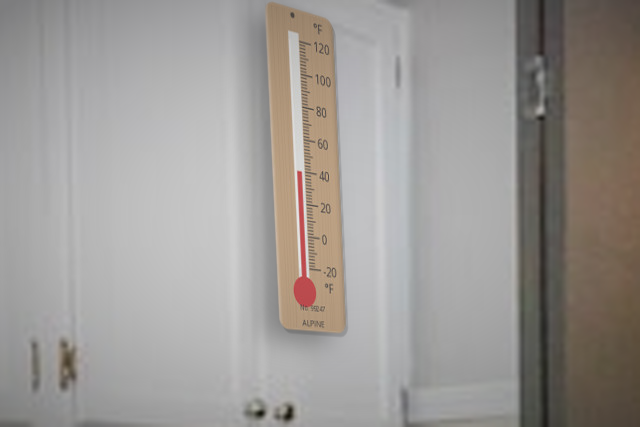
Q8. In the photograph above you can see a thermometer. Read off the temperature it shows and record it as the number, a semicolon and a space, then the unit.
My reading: 40; °F
